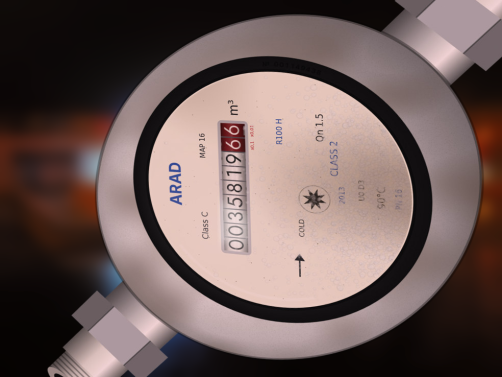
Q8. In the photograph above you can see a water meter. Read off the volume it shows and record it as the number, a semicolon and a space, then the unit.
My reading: 35819.66; m³
